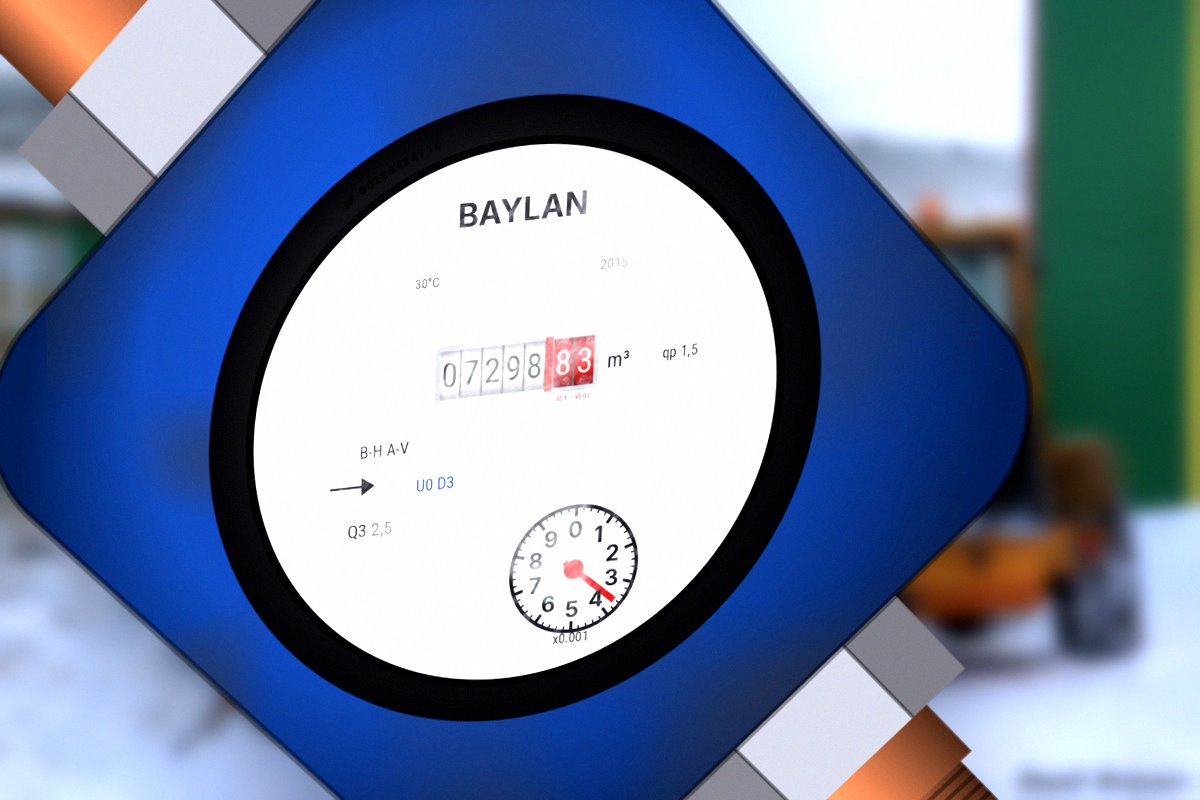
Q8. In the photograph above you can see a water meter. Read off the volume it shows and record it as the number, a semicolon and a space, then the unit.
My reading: 7298.833; m³
